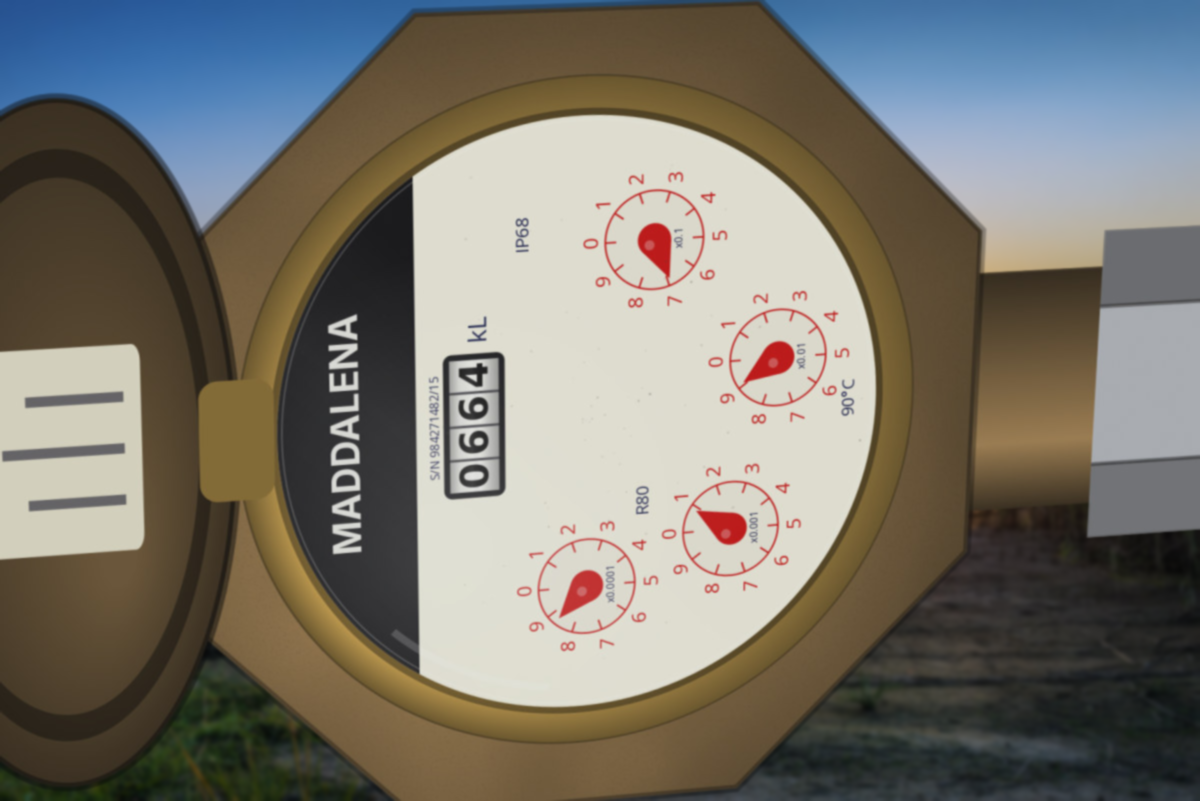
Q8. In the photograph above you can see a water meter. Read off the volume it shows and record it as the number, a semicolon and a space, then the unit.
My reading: 664.6908; kL
